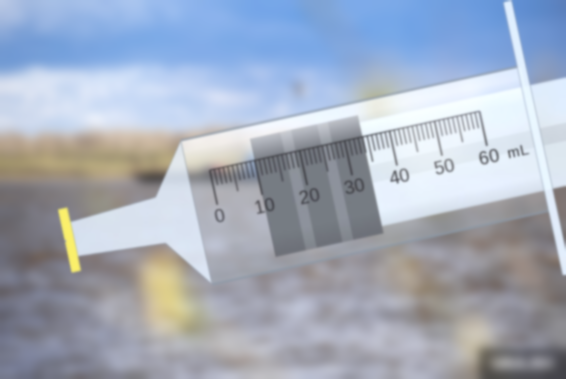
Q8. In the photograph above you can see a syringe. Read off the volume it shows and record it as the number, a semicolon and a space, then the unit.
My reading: 10; mL
